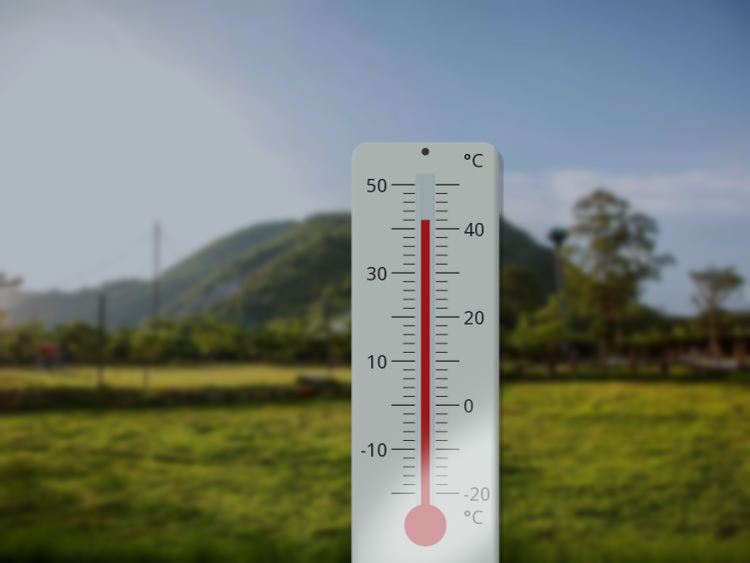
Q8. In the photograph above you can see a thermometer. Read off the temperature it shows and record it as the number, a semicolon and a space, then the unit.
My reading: 42; °C
